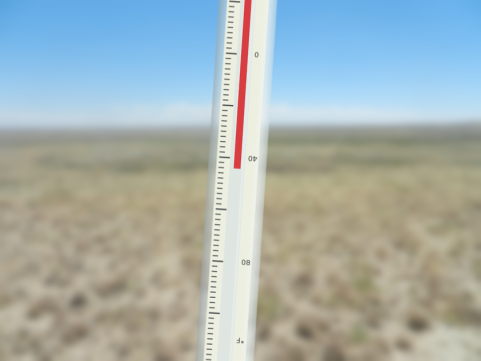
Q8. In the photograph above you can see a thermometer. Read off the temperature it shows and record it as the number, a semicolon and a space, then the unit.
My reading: 44; °F
